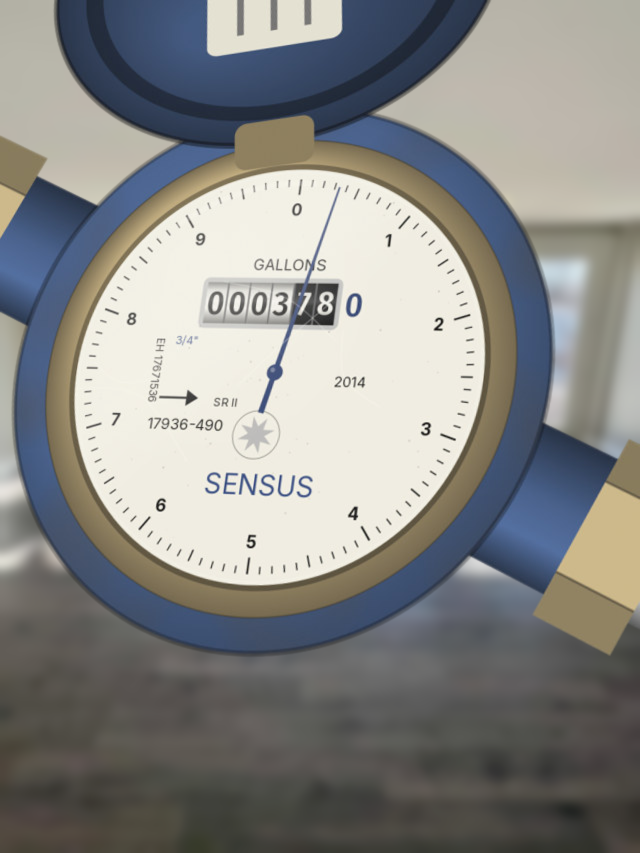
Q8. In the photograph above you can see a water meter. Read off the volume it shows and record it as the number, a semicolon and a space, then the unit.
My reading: 3780.3; gal
